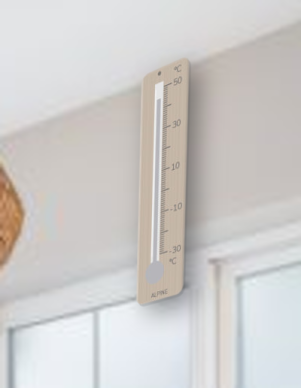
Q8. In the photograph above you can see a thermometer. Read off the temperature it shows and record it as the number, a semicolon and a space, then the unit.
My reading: 45; °C
